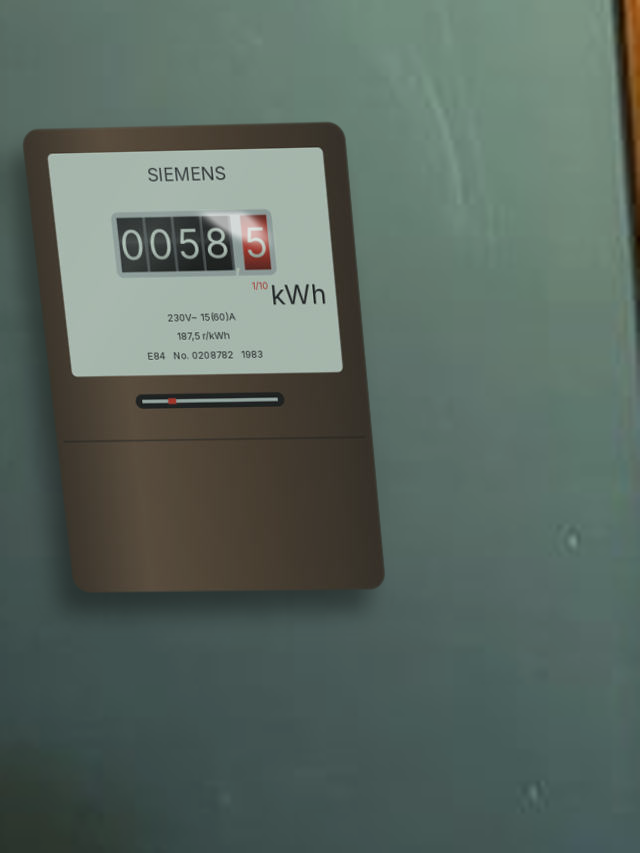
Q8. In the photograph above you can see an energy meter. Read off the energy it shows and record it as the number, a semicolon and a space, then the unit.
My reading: 58.5; kWh
